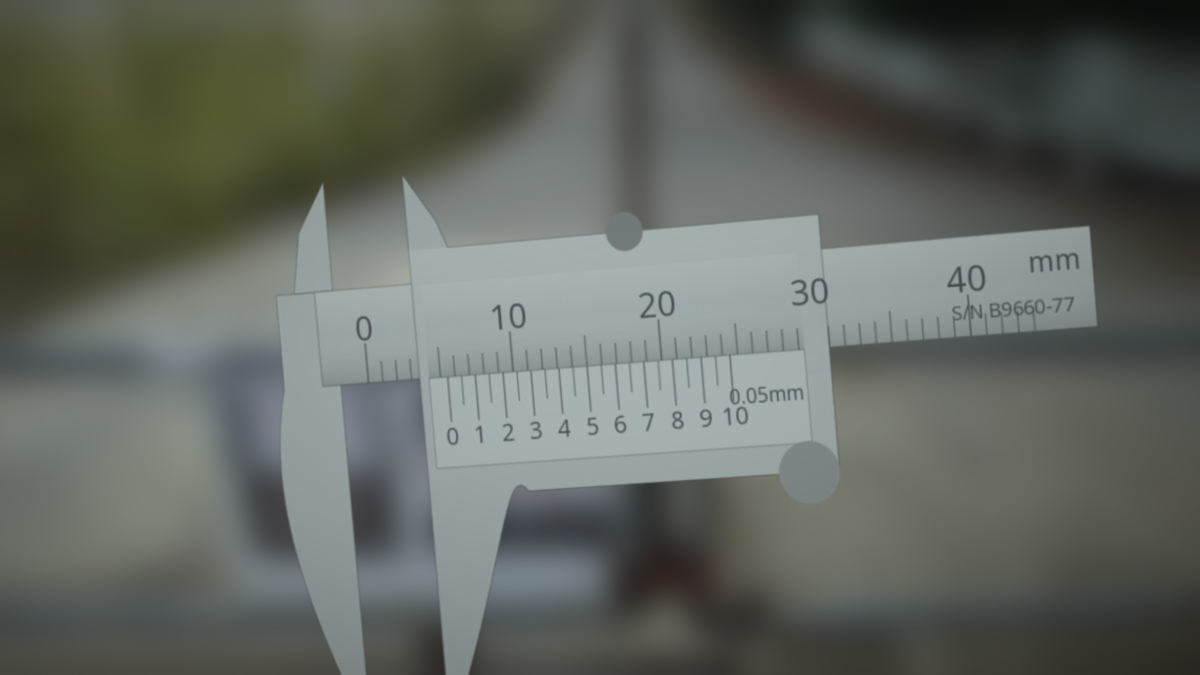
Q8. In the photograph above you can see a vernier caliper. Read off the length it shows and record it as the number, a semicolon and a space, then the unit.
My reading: 5.5; mm
